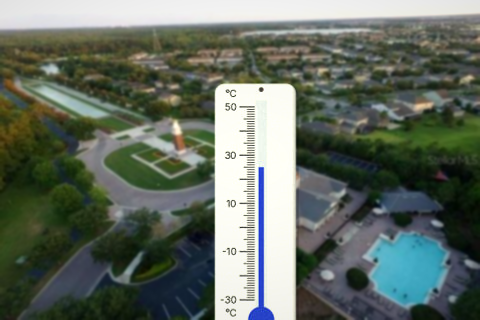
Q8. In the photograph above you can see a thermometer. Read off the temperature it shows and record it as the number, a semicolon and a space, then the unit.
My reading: 25; °C
